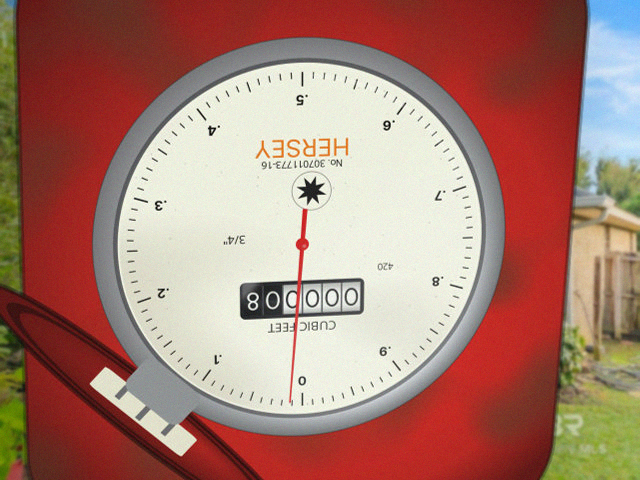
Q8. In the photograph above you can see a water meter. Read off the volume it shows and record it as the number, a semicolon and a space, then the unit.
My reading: 8.01; ft³
